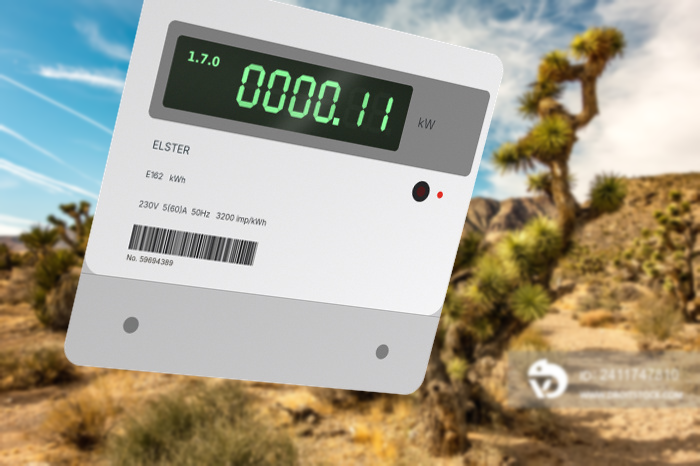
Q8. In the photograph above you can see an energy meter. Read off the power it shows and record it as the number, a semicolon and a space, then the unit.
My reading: 0.11; kW
